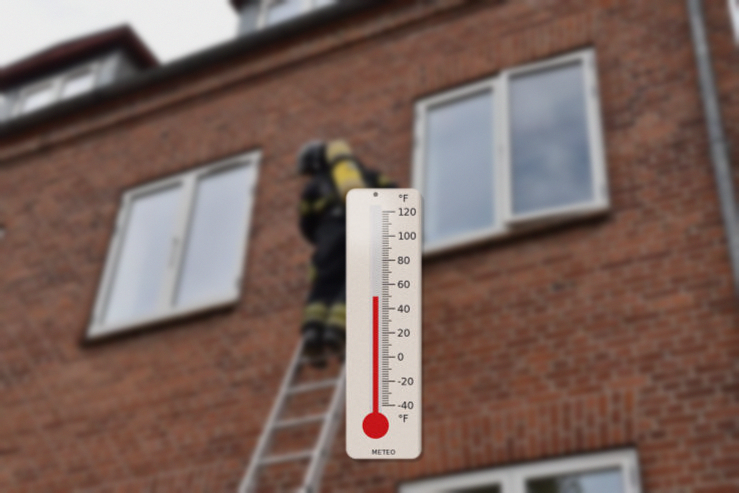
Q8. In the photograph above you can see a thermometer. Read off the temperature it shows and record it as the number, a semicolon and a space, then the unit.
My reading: 50; °F
